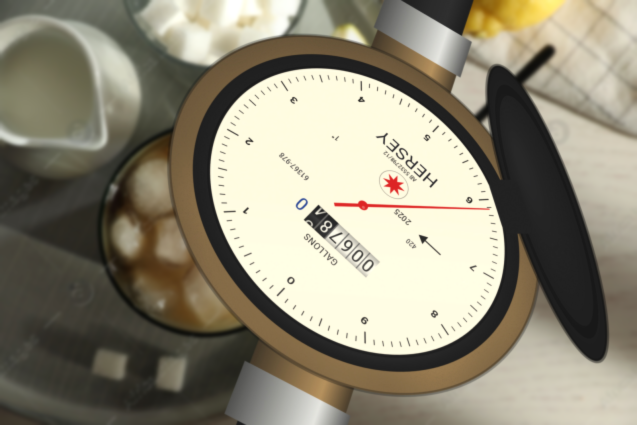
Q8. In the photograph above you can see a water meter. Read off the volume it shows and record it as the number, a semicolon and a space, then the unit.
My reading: 67836.1; gal
